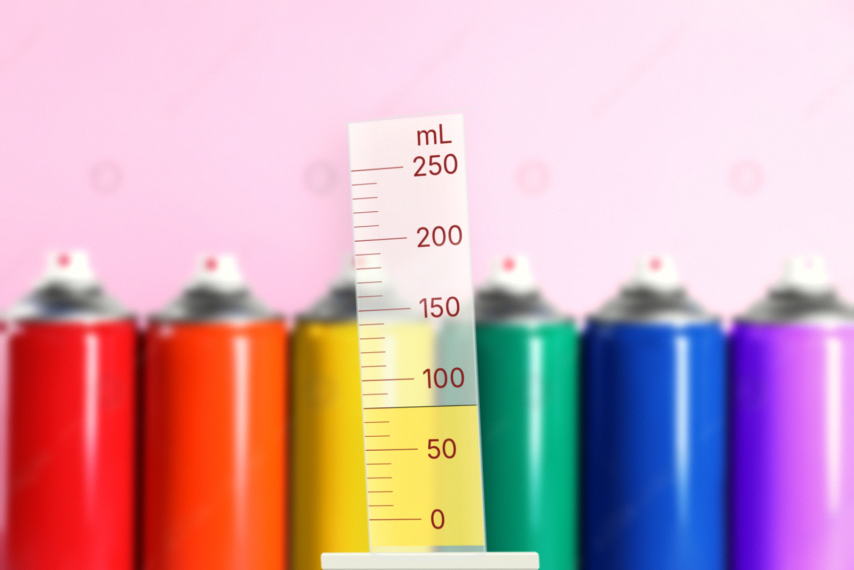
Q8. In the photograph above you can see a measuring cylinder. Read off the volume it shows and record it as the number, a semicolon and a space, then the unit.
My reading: 80; mL
